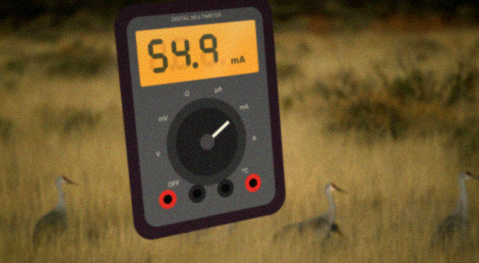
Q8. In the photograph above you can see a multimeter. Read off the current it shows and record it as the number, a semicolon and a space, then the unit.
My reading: 54.9; mA
